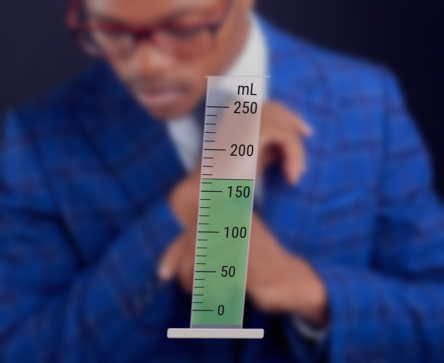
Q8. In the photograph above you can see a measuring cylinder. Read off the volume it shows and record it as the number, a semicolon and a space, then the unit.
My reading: 165; mL
